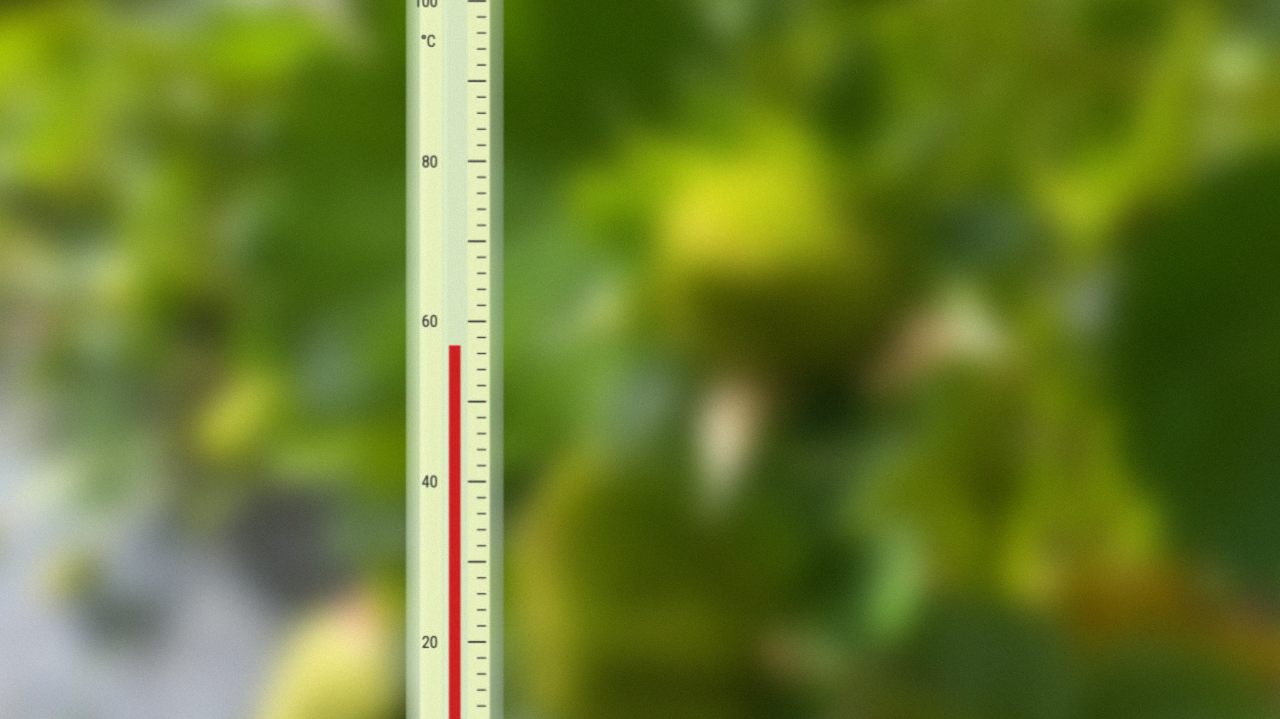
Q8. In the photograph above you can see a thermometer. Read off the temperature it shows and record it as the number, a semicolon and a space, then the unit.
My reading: 57; °C
